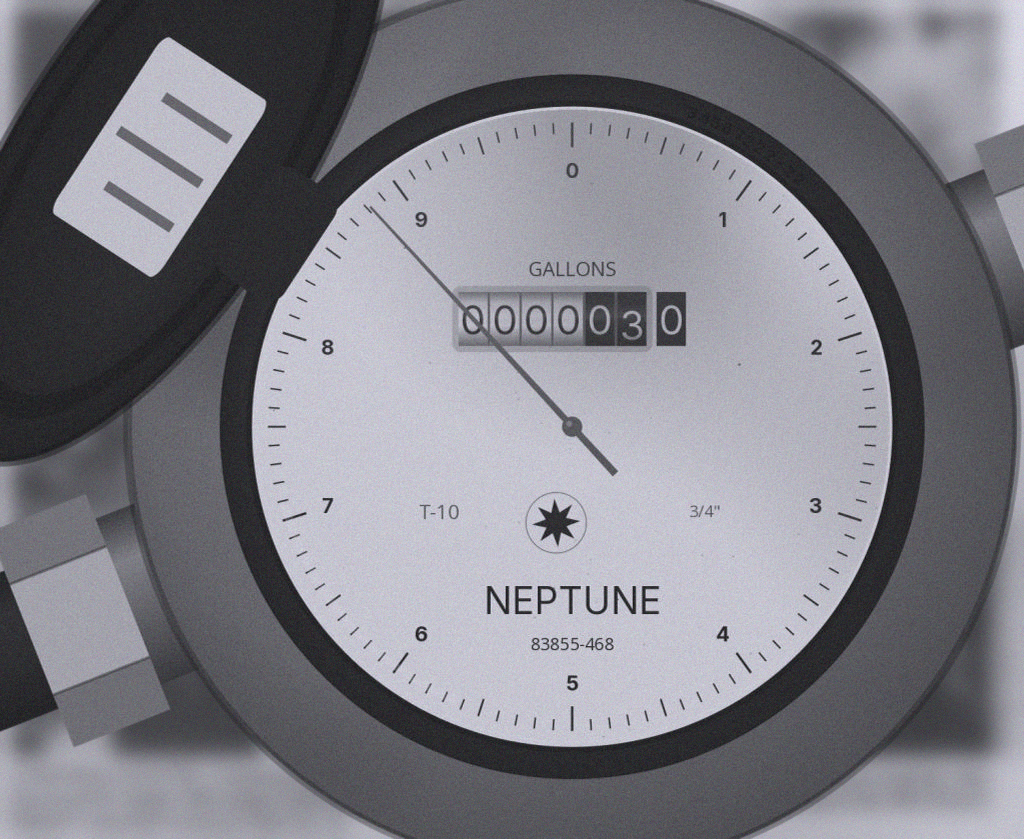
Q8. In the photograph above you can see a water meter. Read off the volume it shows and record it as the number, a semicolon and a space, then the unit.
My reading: 28.8; gal
